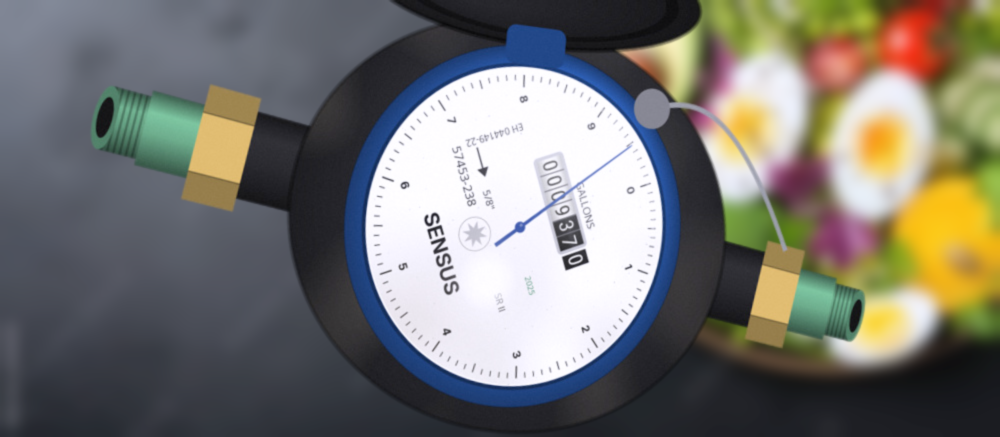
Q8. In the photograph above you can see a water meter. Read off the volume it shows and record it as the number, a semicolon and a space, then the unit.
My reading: 9369.5; gal
